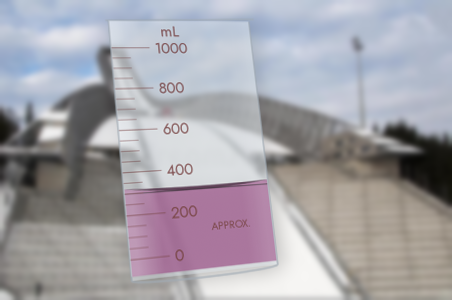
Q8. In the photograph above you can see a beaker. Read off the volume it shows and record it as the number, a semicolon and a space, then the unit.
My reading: 300; mL
